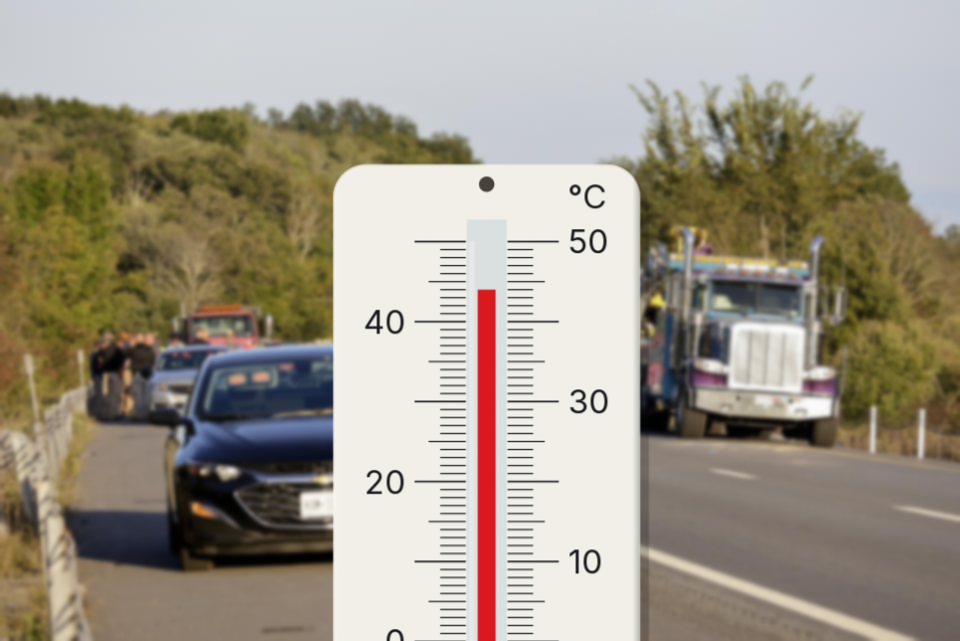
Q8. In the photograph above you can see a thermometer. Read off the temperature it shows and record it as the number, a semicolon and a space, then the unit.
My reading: 44; °C
